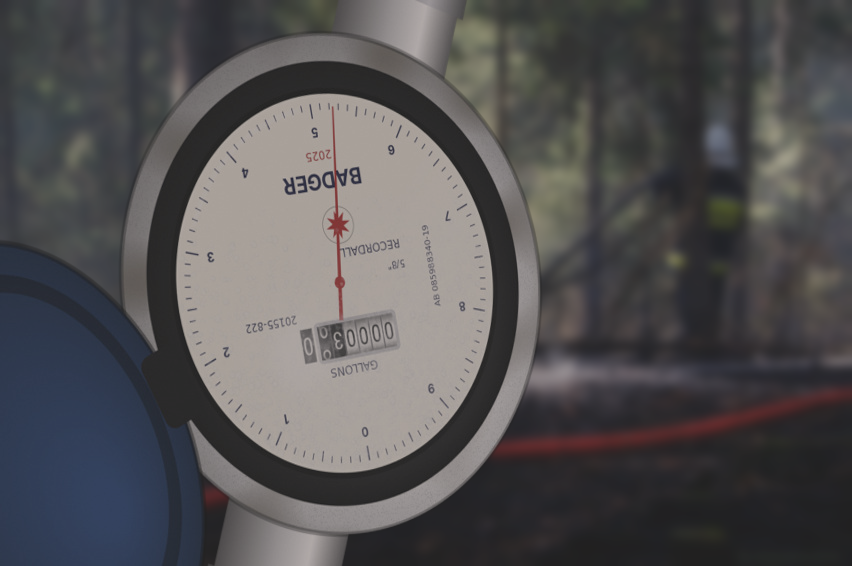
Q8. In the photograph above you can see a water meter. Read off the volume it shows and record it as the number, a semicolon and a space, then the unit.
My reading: 385.2; gal
